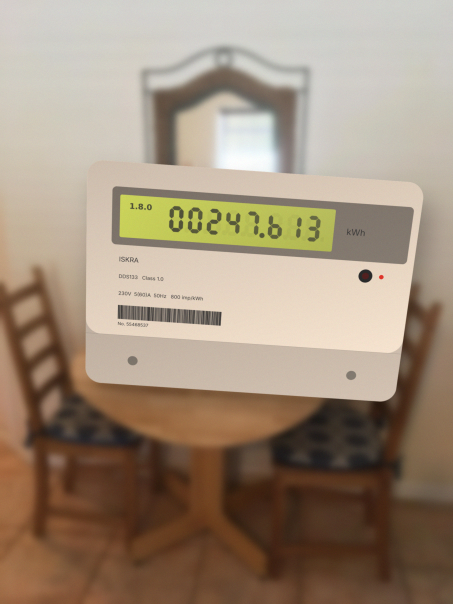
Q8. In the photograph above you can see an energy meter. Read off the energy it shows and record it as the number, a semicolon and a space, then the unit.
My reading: 247.613; kWh
